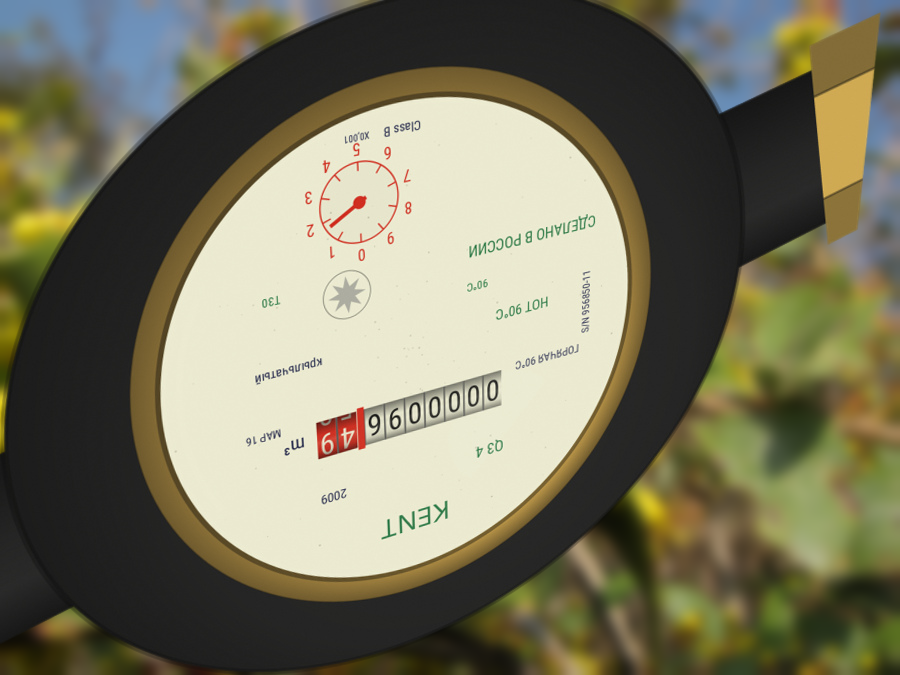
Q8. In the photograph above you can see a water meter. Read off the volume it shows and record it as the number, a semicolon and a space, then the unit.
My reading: 96.491; m³
